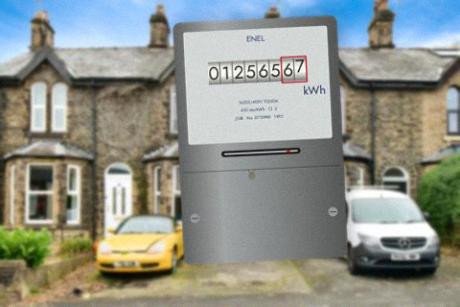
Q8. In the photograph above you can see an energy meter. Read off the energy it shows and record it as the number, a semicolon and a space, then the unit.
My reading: 12565.67; kWh
